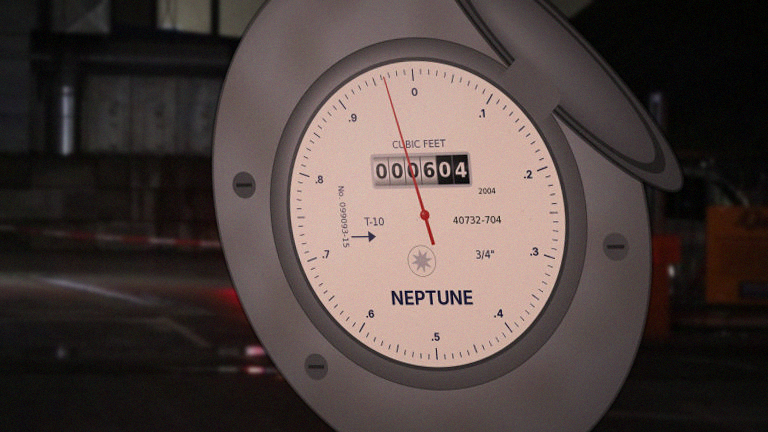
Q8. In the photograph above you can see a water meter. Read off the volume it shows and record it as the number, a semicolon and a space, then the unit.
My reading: 603.96; ft³
